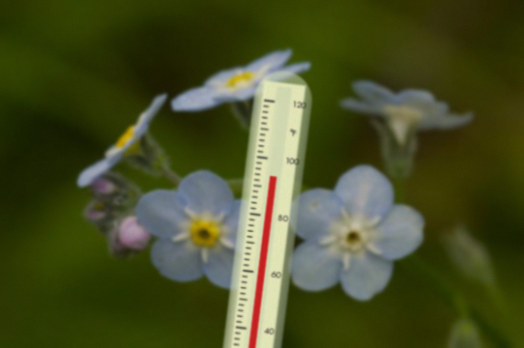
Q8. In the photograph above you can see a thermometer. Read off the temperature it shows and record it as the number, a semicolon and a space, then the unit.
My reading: 94; °F
